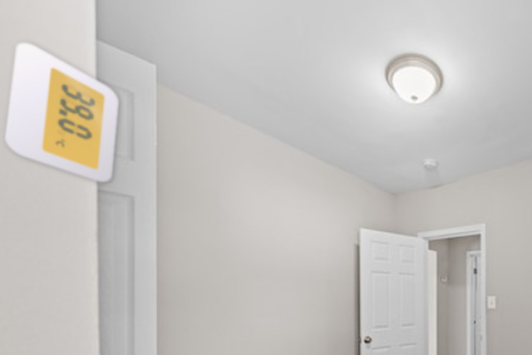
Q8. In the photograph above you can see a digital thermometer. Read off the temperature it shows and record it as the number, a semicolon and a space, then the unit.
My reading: 39.0; °C
